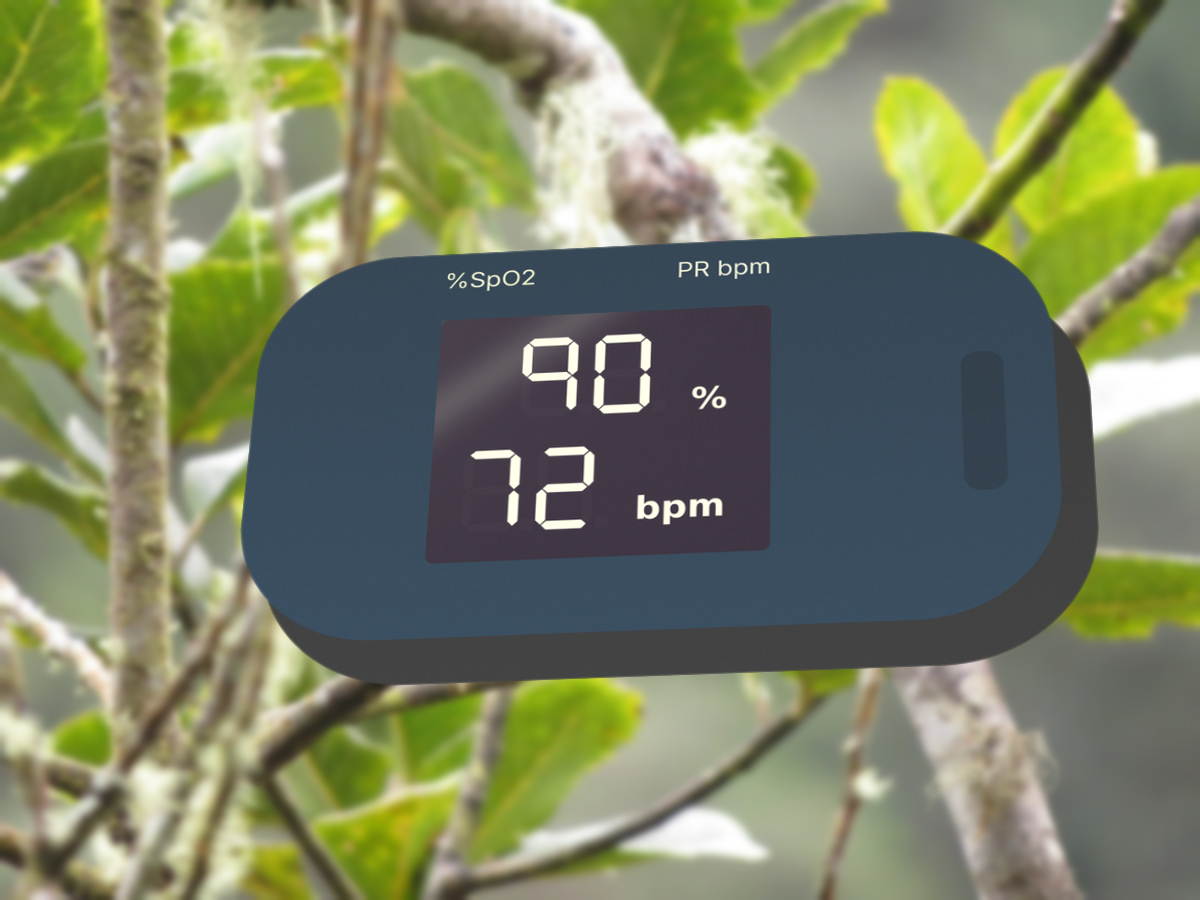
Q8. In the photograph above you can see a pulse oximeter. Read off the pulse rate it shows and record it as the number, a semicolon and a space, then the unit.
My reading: 72; bpm
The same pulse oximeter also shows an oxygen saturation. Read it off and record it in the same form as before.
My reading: 90; %
